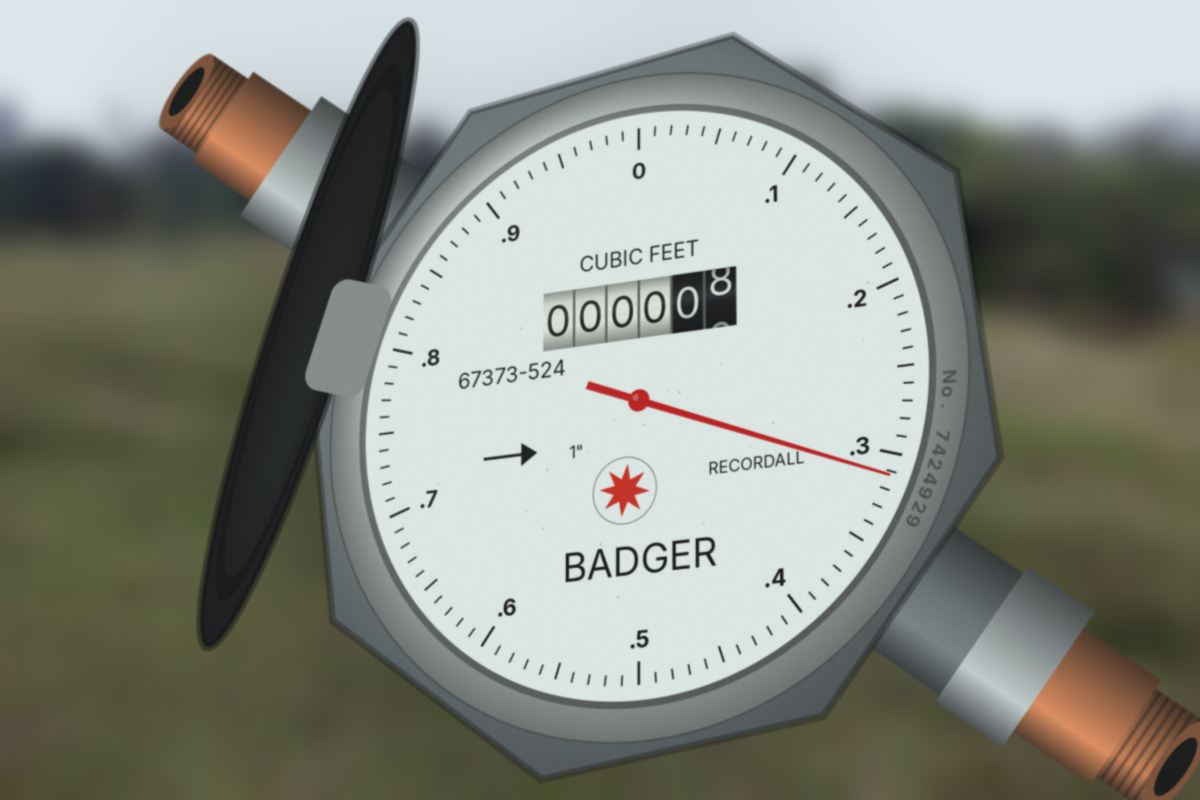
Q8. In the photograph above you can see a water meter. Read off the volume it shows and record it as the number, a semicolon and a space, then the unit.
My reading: 8.31; ft³
